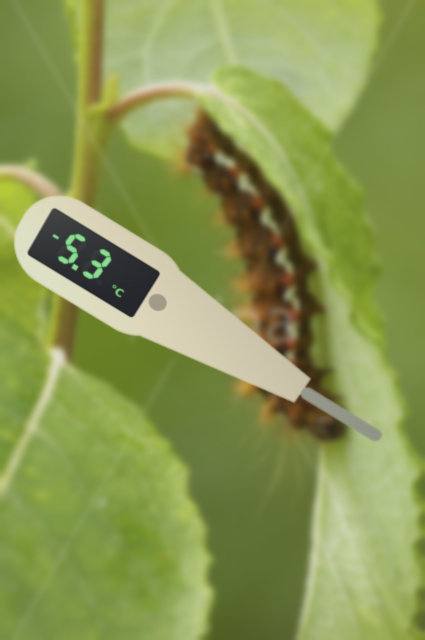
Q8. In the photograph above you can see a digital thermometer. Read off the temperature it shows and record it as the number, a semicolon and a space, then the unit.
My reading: -5.3; °C
